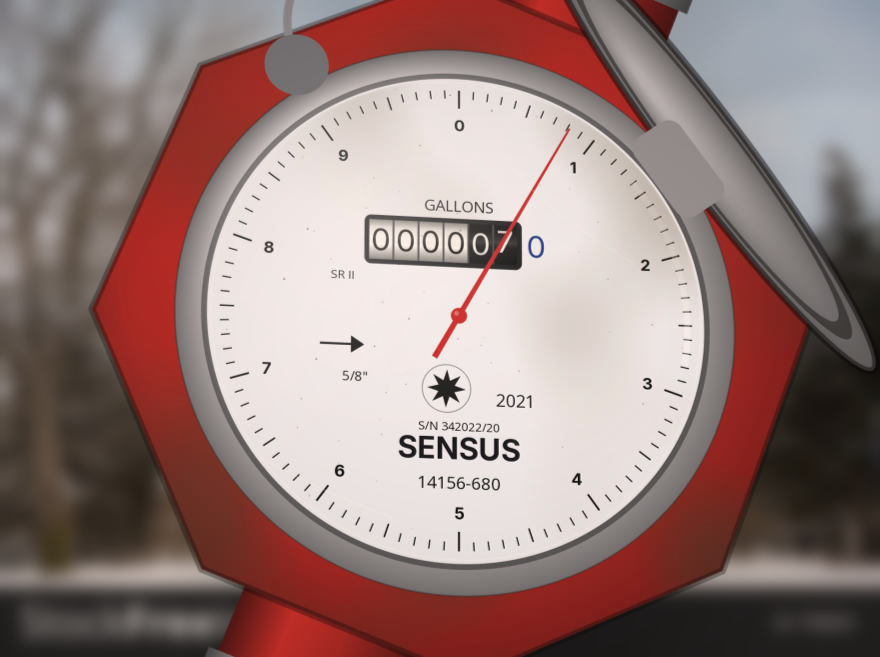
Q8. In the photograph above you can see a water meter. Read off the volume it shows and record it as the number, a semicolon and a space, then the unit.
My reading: 70.8; gal
